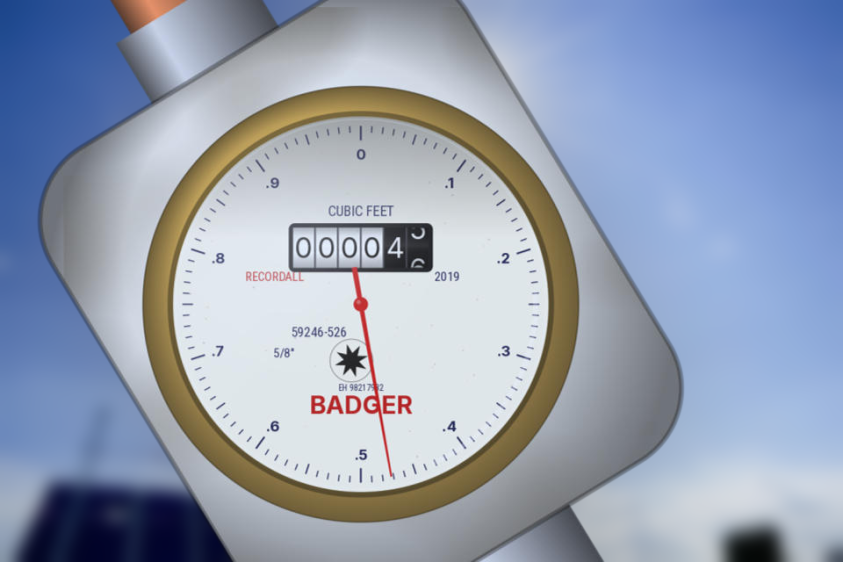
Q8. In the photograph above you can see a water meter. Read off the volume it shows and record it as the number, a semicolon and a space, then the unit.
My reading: 45.47; ft³
